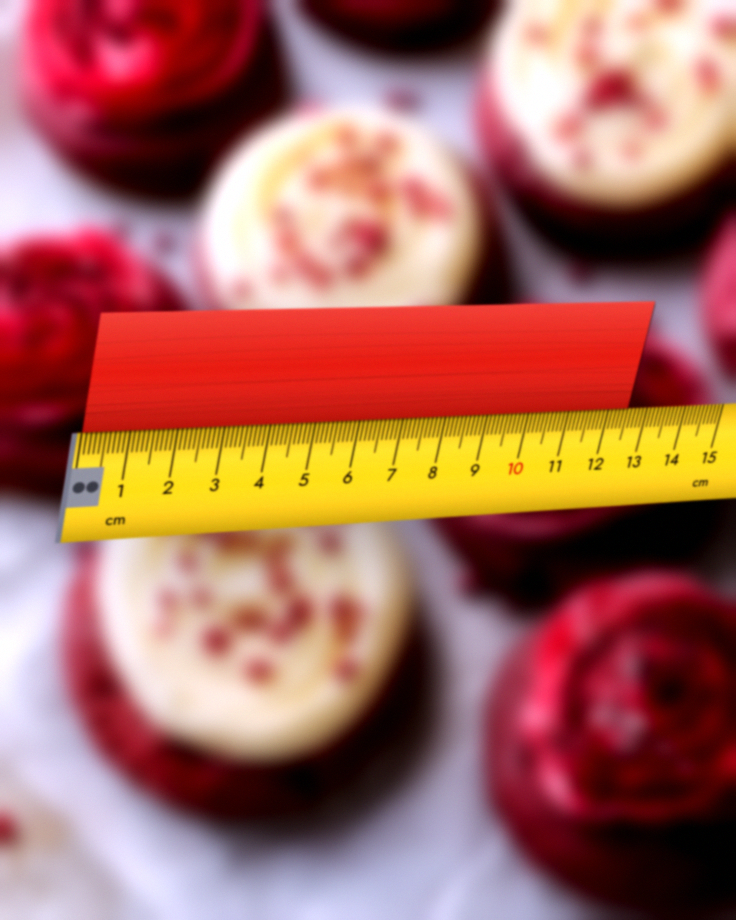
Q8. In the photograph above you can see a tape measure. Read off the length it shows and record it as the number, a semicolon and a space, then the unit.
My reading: 12.5; cm
